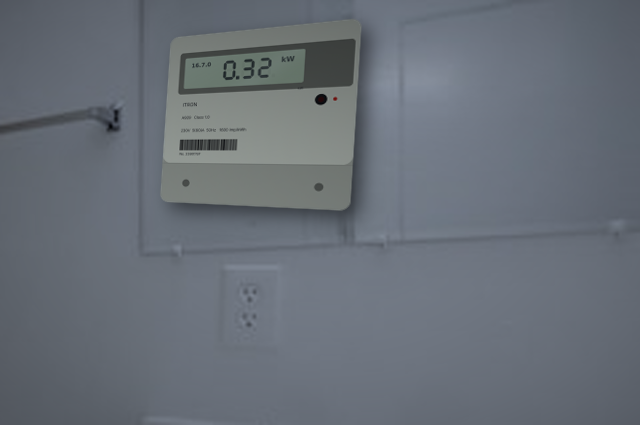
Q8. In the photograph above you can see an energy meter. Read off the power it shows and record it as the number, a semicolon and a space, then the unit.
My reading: 0.32; kW
